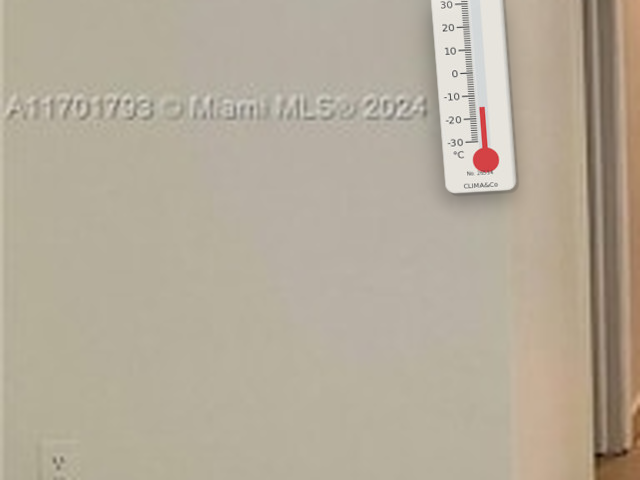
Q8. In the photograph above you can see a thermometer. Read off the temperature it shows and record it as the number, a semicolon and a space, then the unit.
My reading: -15; °C
